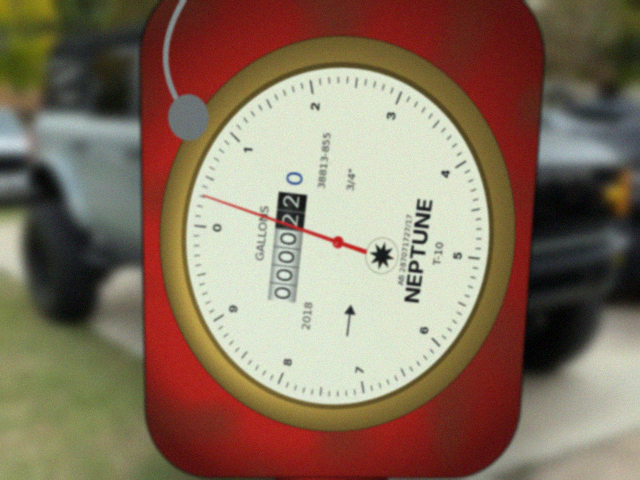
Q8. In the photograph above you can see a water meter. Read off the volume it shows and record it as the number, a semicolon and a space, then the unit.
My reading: 220.3; gal
